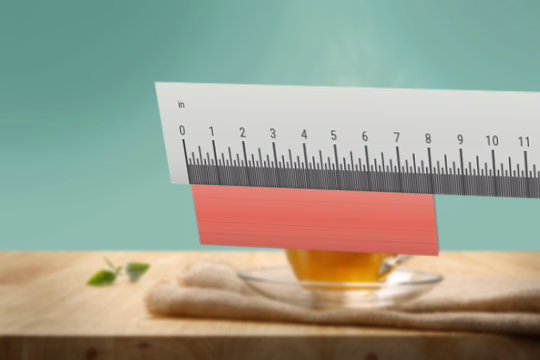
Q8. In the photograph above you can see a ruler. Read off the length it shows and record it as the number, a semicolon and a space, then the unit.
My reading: 8; in
